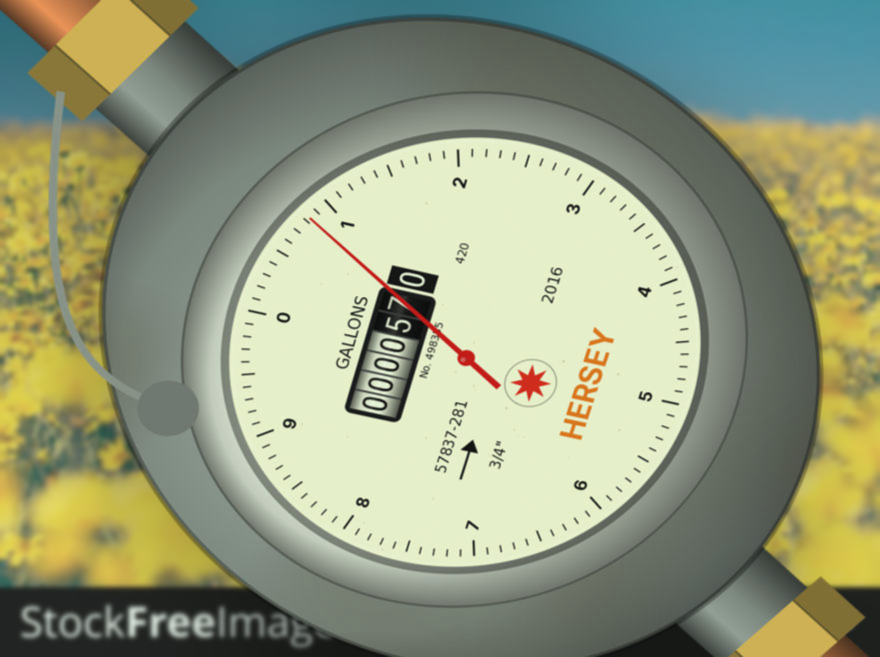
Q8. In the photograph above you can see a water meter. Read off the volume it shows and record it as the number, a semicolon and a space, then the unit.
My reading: 570.8; gal
